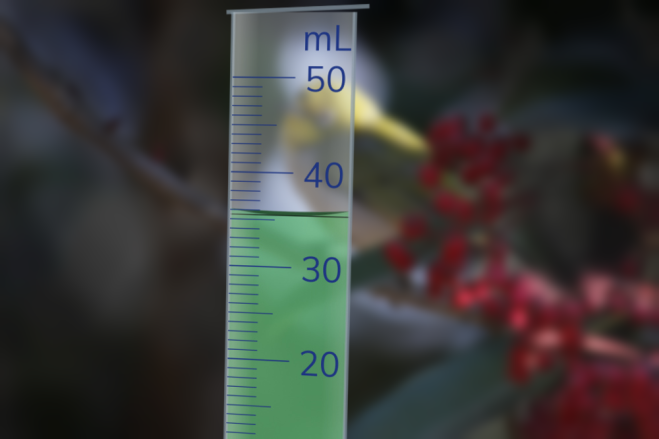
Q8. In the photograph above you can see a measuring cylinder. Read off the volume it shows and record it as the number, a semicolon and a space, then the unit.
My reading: 35.5; mL
